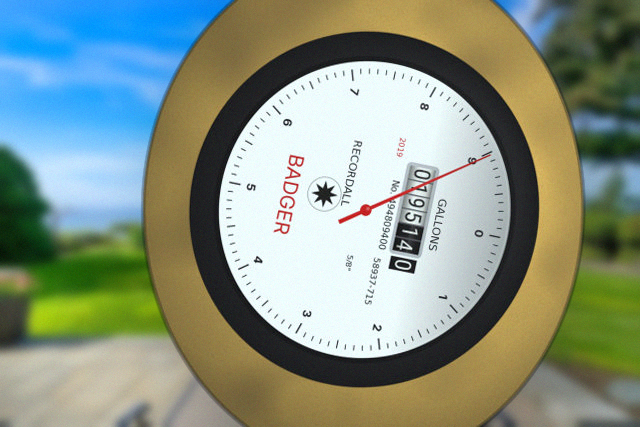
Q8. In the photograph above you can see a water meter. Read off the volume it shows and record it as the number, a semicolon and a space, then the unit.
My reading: 195139.0; gal
